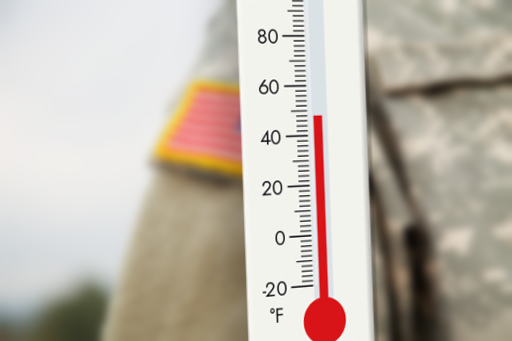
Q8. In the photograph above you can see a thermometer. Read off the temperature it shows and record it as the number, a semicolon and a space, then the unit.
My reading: 48; °F
